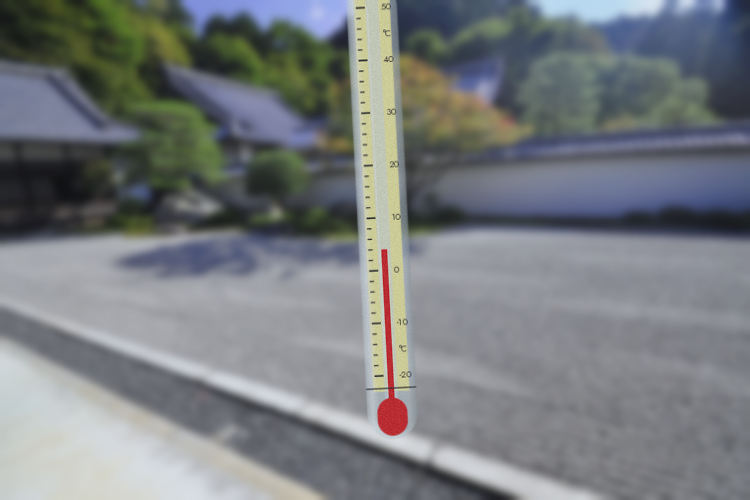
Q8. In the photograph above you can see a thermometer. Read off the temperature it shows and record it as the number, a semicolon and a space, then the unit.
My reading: 4; °C
